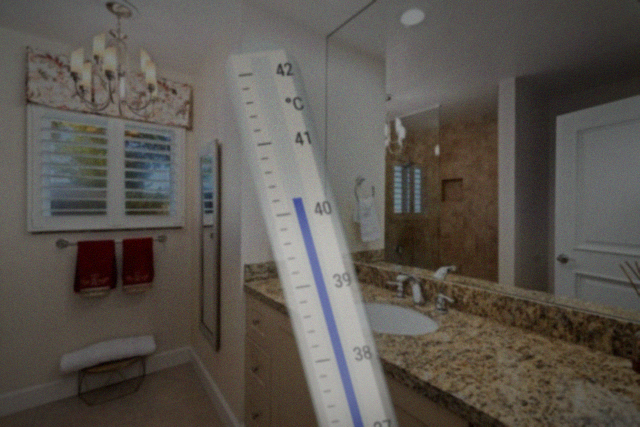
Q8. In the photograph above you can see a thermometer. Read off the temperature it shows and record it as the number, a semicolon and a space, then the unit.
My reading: 40.2; °C
